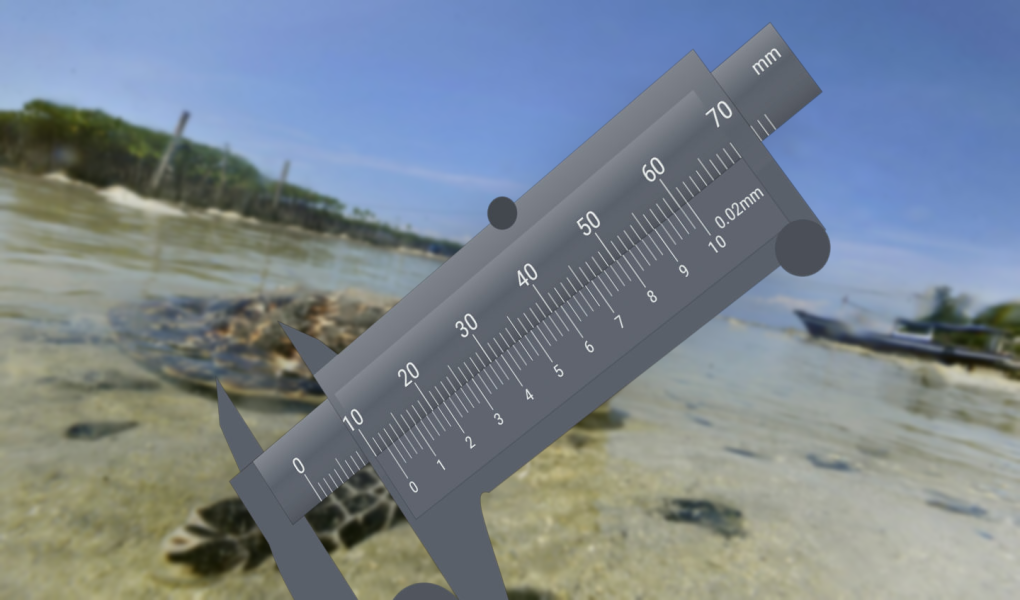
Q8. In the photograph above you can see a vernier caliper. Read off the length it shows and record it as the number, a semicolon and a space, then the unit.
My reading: 12.0; mm
